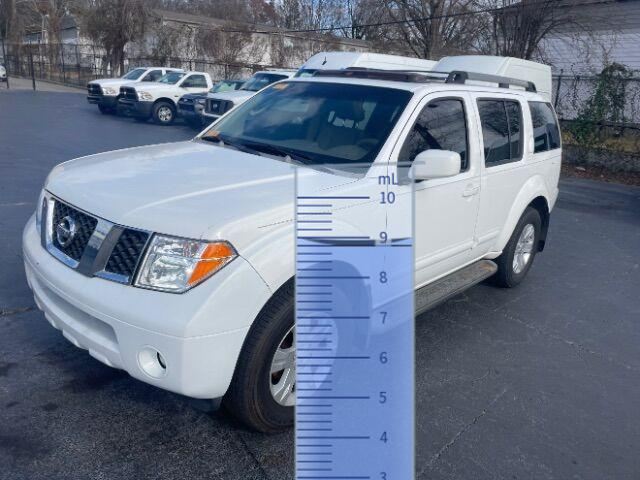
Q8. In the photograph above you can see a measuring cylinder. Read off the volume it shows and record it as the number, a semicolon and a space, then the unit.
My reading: 8.8; mL
